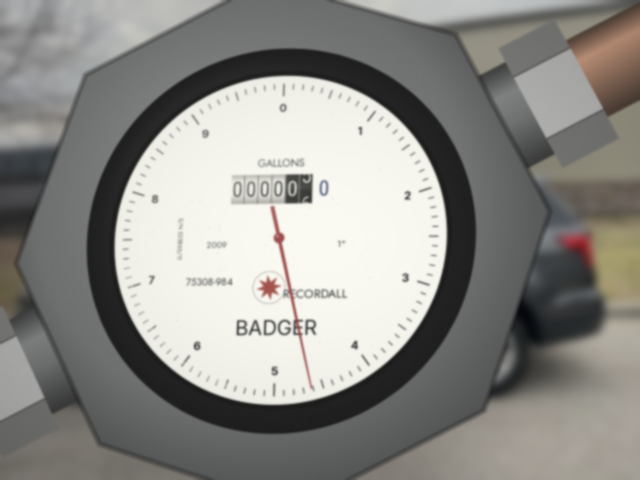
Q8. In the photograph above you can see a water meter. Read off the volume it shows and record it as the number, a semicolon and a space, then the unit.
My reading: 54.6; gal
